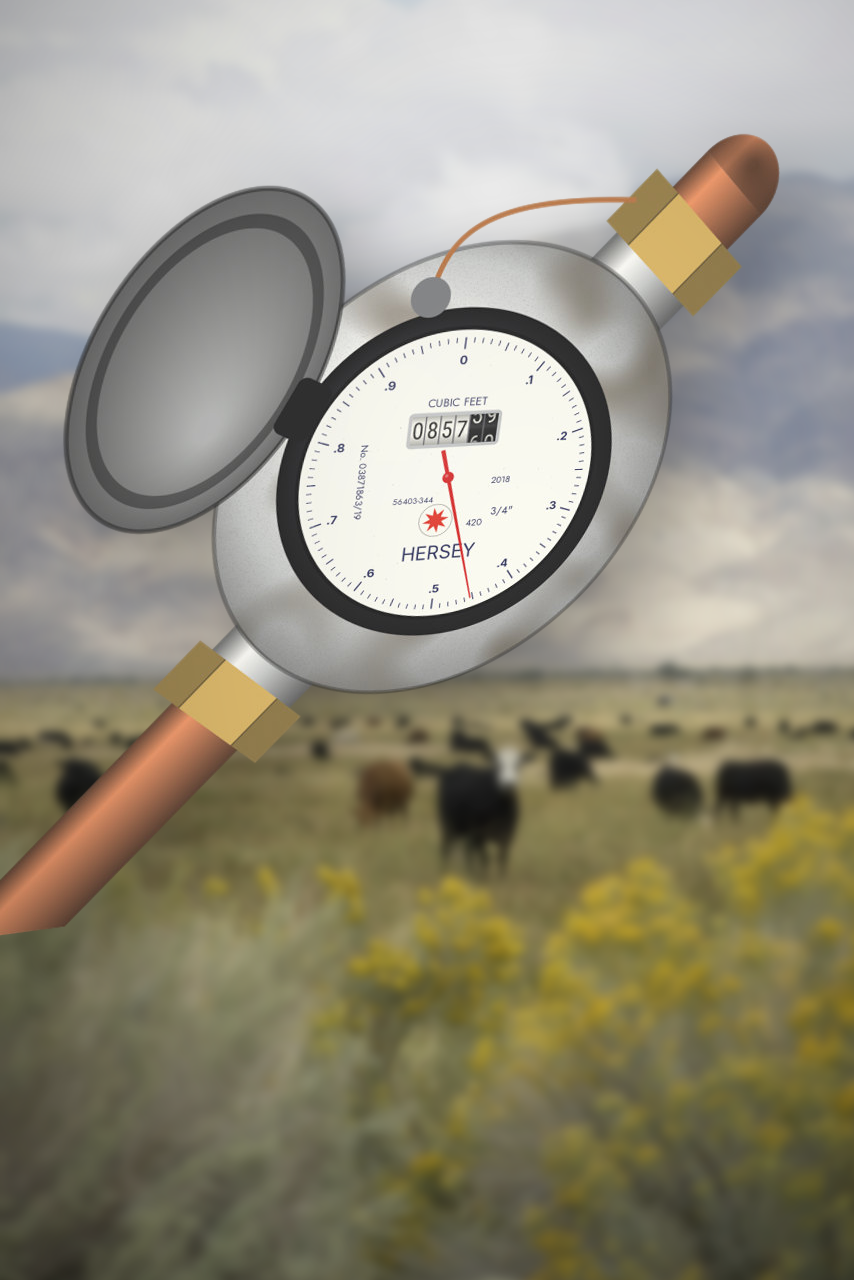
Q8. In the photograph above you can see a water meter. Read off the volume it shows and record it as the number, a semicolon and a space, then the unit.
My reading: 85759.45; ft³
